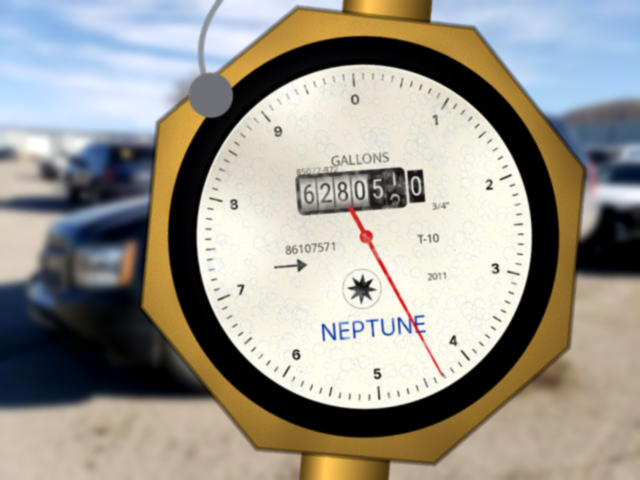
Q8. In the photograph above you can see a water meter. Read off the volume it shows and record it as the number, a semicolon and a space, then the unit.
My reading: 6280514.3; gal
